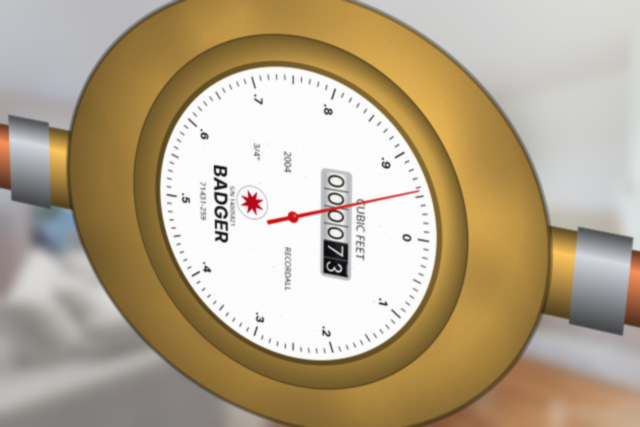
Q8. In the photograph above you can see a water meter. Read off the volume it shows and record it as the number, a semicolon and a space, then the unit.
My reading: 72.94; ft³
